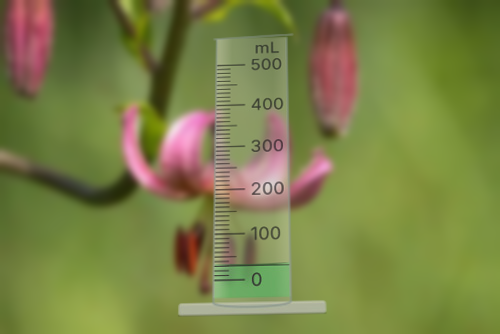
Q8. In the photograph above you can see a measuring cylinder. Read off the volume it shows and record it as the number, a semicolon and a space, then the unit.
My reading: 30; mL
